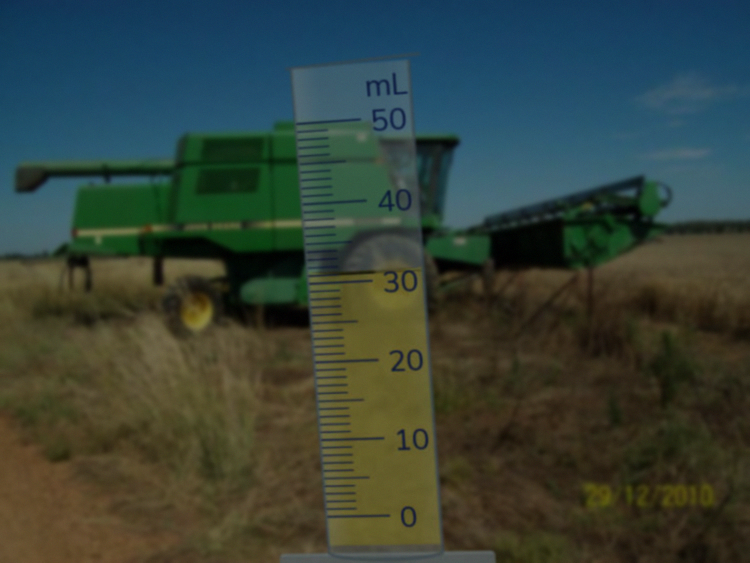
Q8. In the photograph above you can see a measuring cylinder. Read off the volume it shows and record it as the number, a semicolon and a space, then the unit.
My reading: 31; mL
